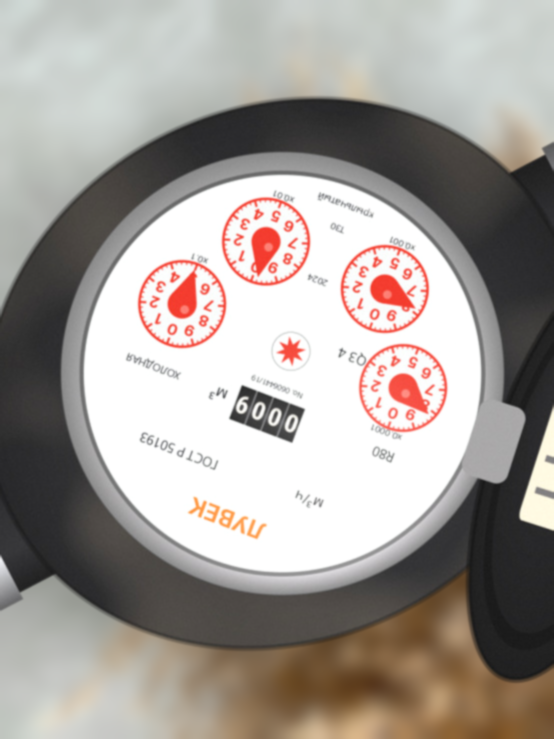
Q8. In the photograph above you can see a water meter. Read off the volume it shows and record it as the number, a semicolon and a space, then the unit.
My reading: 9.4978; m³
